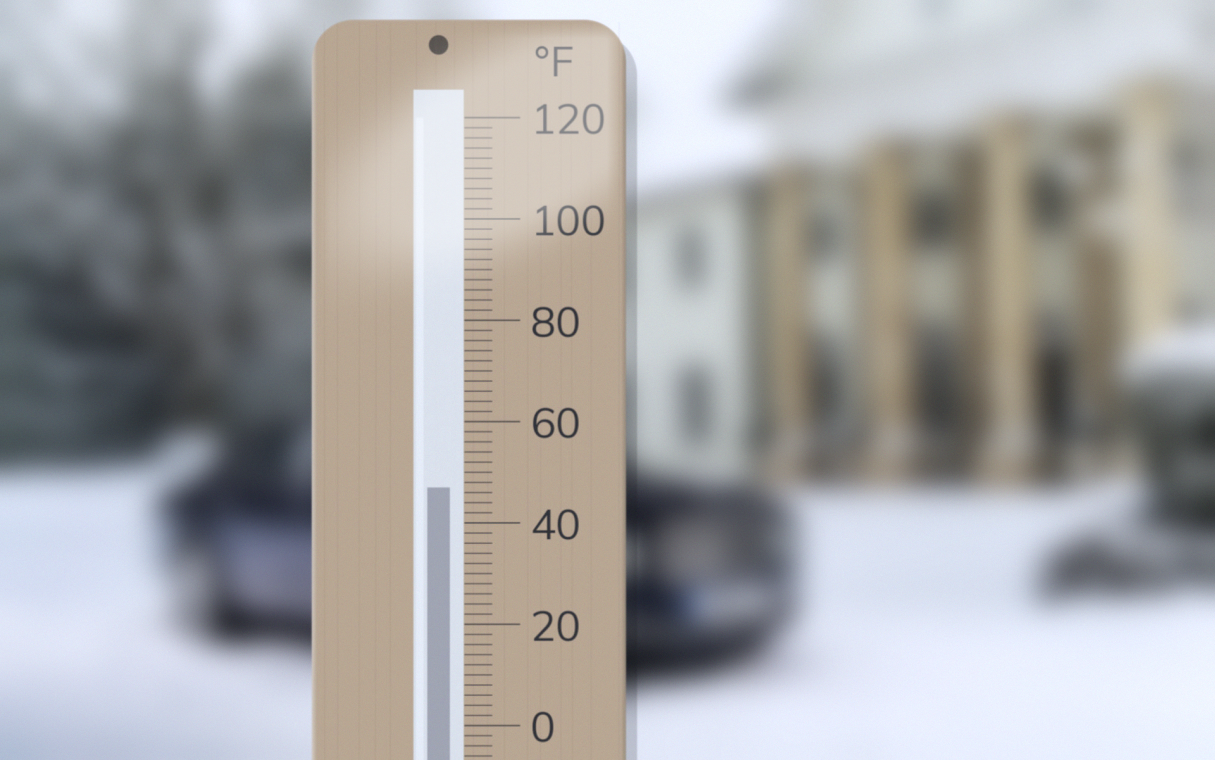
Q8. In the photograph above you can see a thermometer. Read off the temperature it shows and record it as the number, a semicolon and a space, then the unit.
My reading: 47; °F
